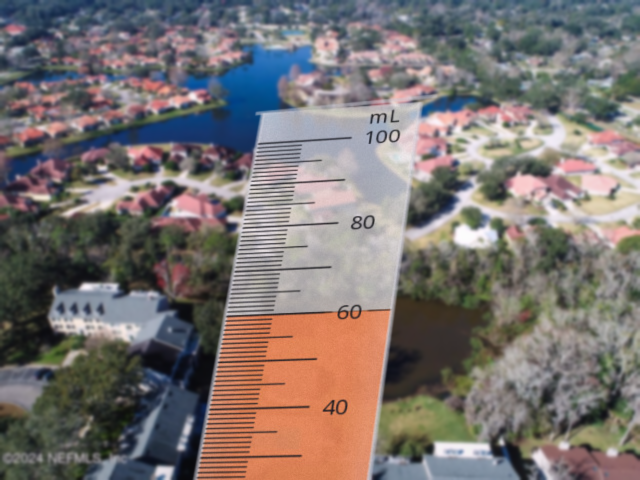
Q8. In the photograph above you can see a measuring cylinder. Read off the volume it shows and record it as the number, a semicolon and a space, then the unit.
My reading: 60; mL
